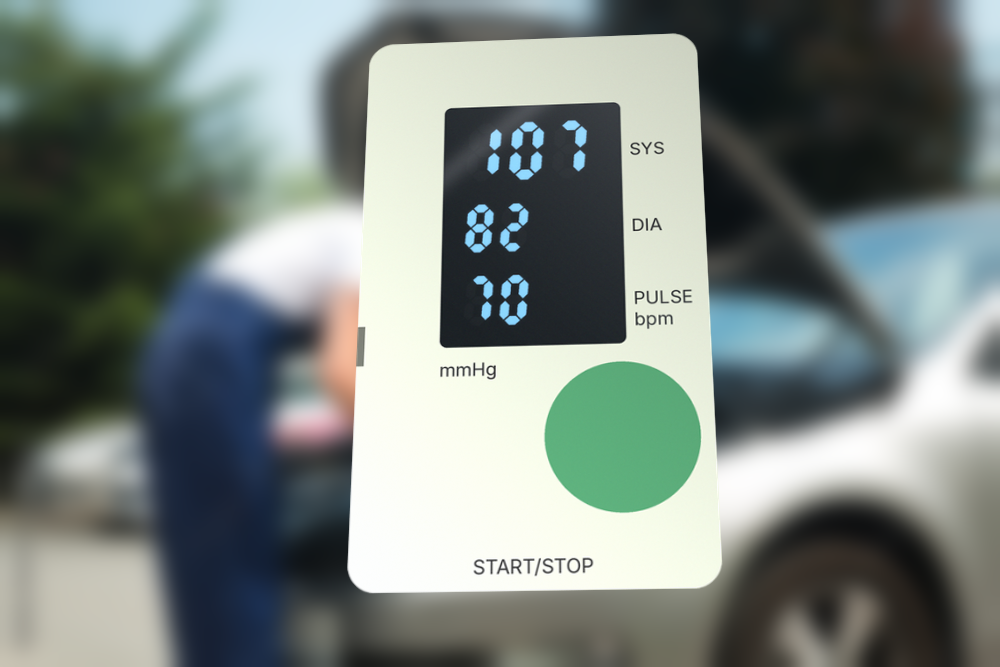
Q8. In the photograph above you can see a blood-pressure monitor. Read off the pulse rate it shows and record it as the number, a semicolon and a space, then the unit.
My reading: 70; bpm
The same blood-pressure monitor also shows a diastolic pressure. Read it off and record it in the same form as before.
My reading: 82; mmHg
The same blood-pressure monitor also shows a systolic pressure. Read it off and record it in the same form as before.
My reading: 107; mmHg
